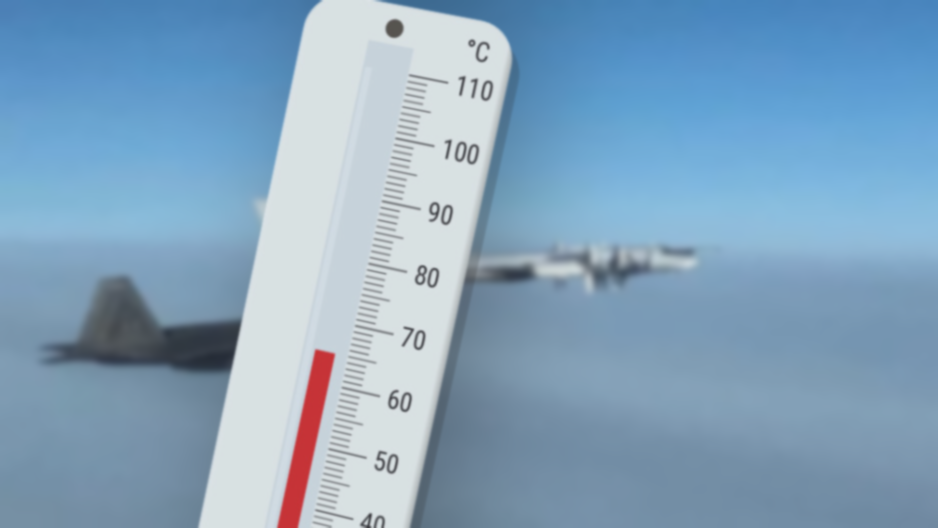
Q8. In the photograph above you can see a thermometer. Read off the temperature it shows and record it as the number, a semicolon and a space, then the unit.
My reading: 65; °C
